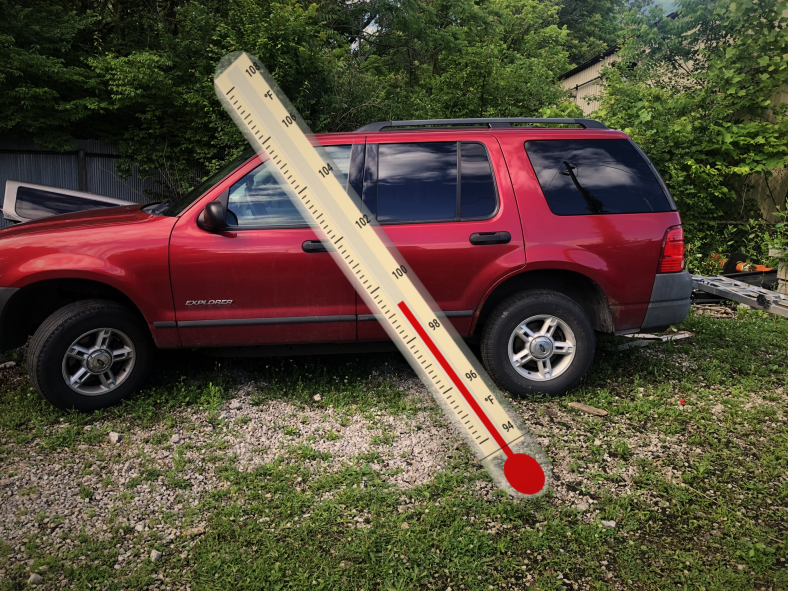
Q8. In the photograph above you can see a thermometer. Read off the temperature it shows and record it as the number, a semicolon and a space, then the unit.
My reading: 99.2; °F
